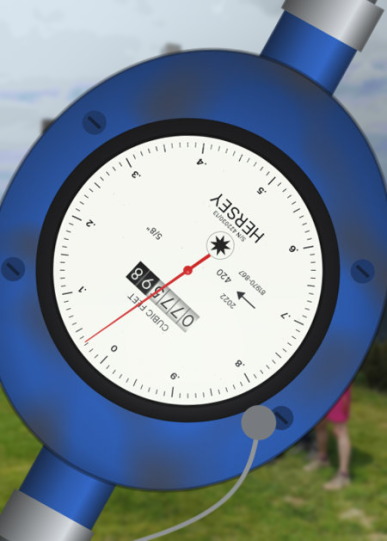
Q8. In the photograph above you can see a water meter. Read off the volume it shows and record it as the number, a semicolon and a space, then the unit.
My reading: 77598.03; ft³
